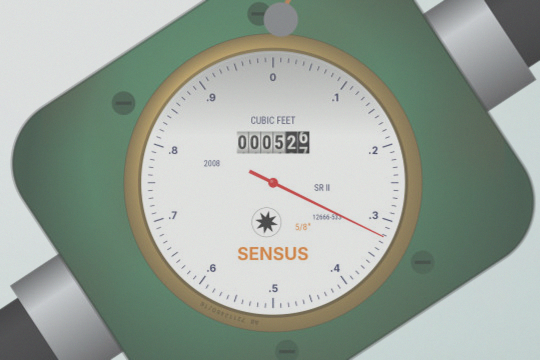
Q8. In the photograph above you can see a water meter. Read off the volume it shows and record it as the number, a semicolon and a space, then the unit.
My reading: 526.32; ft³
